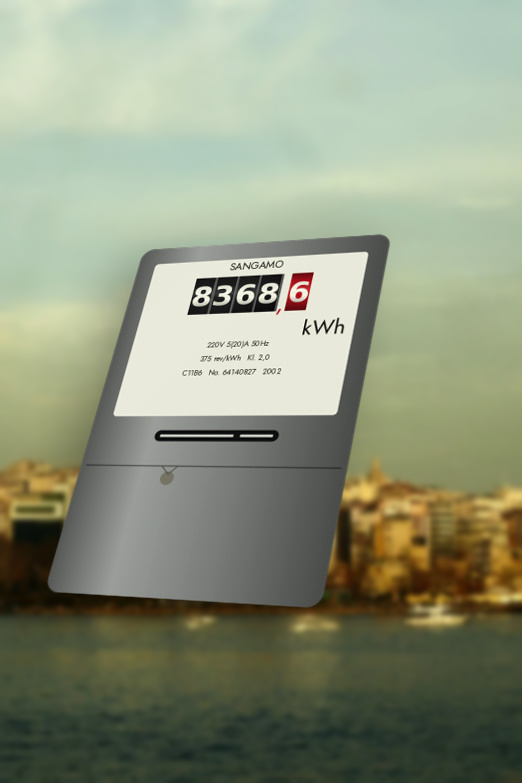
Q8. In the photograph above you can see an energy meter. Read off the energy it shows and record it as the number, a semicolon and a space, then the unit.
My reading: 8368.6; kWh
